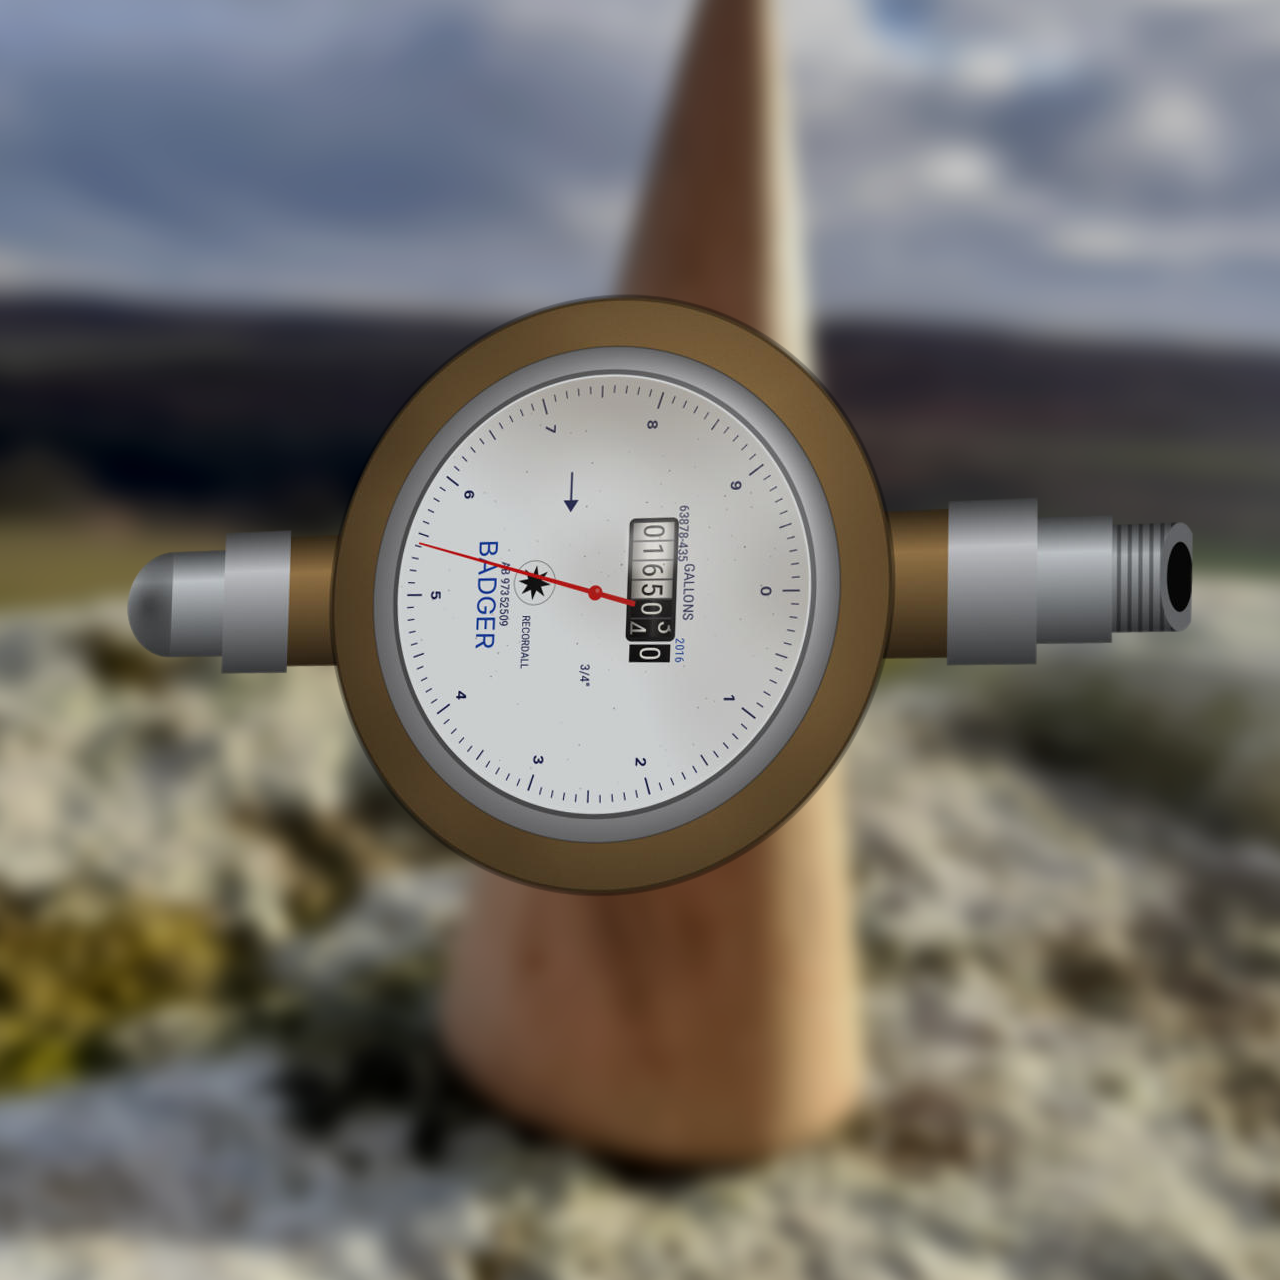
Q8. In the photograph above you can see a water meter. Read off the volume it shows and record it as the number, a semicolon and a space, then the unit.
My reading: 165035.4; gal
